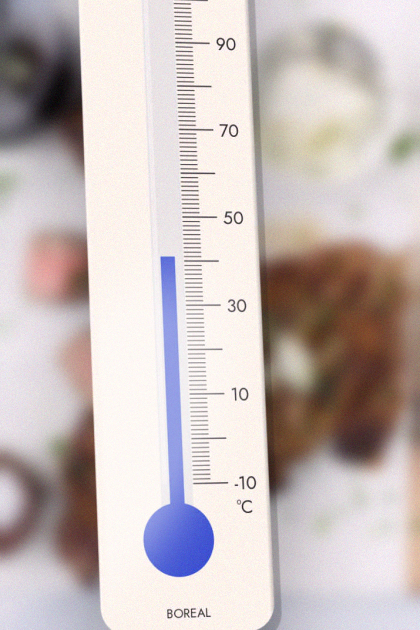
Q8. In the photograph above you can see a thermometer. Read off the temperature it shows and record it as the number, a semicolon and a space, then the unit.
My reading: 41; °C
